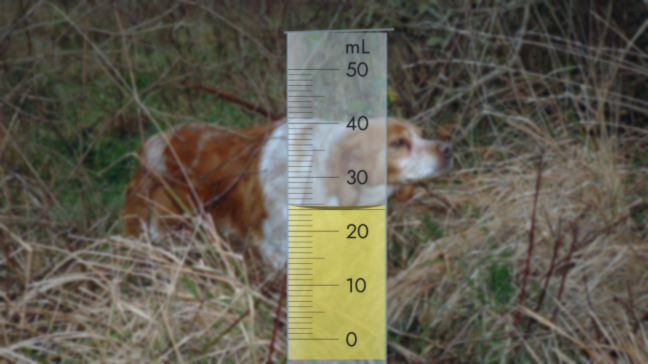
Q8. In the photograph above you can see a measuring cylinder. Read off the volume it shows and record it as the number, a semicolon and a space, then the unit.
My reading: 24; mL
